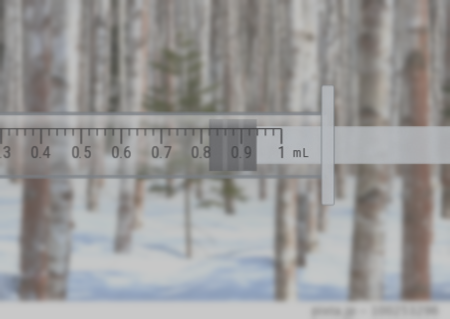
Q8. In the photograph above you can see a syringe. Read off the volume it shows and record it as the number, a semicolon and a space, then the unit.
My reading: 0.82; mL
